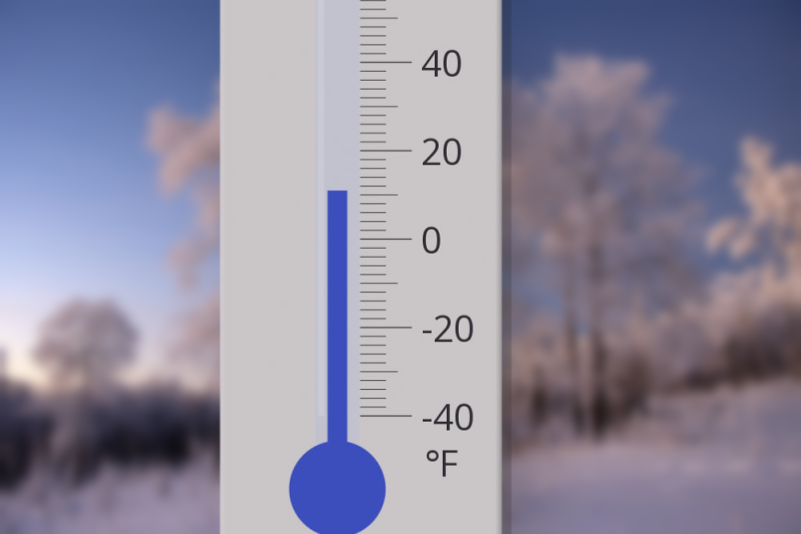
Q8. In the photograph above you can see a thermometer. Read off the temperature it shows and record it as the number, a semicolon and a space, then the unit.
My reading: 11; °F
